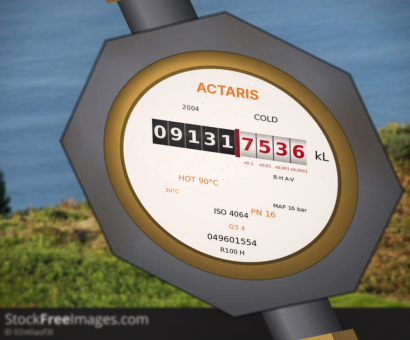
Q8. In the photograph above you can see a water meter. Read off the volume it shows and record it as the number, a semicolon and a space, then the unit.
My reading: 9131.7536; kL
